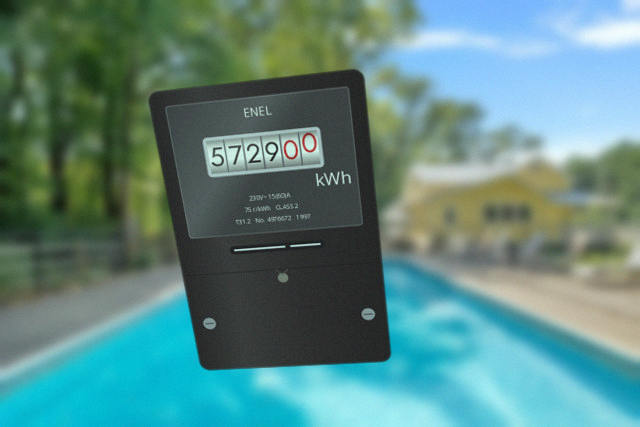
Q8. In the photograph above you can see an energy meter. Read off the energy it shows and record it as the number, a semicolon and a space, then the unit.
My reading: 5729.00; kWh
